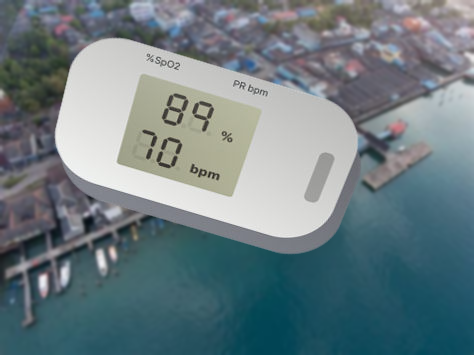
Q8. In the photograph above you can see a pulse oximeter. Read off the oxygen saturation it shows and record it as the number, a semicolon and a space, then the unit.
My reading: 89; %
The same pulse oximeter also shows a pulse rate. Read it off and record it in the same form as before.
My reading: 70; bpm
